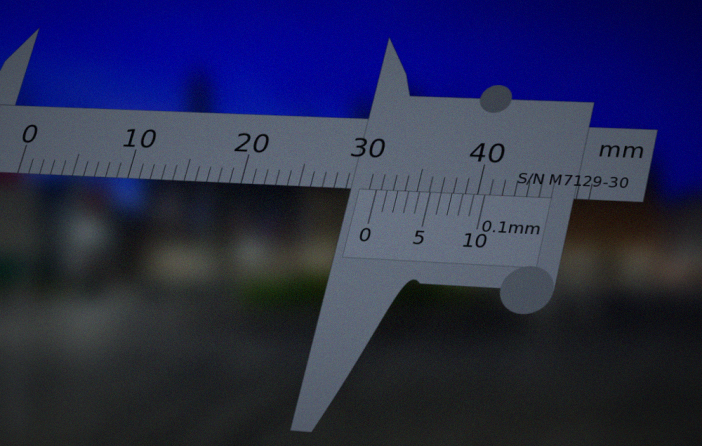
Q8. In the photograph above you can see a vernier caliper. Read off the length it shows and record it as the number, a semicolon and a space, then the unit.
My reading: 31.6; mm
